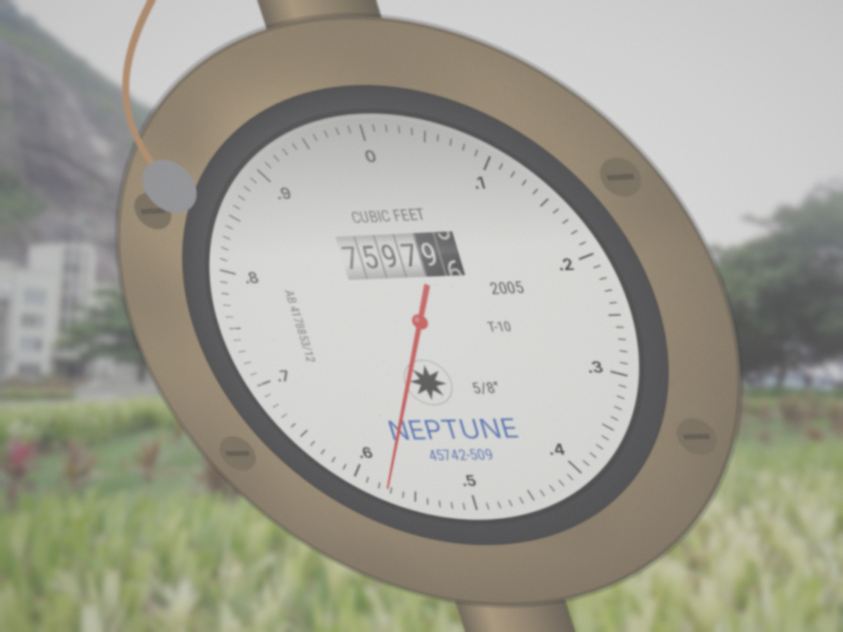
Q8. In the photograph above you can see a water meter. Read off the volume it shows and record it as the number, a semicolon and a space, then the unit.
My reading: 759795.57; ft³
